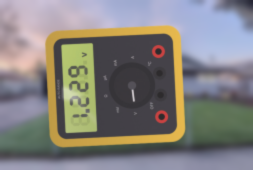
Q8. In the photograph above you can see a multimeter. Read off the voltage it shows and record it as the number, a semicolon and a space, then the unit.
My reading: 1.229; V
